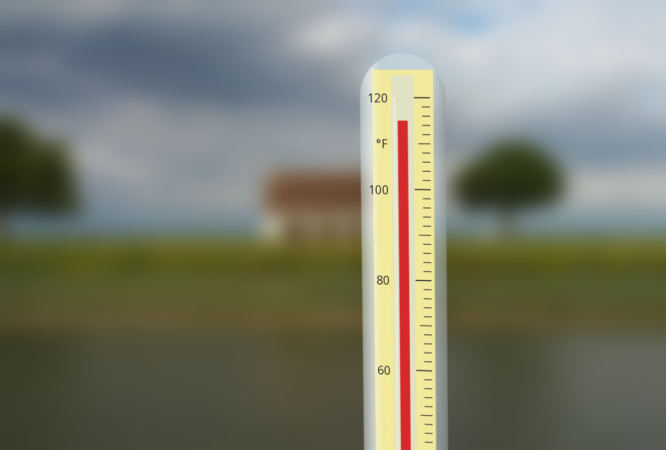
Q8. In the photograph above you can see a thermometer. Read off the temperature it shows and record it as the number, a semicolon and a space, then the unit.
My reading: 115; °F
